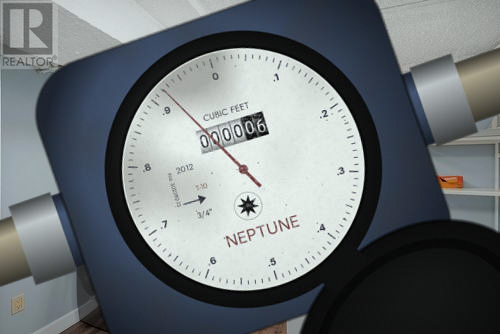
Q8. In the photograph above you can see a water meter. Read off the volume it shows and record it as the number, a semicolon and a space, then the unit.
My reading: 5.92; ft³
